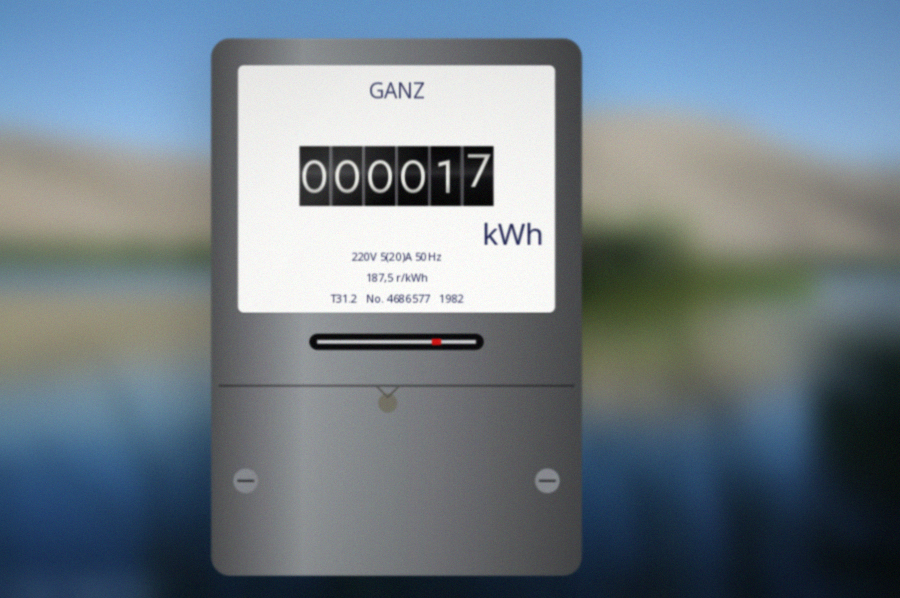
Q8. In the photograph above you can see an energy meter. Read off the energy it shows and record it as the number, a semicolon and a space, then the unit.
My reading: 17; kWh
